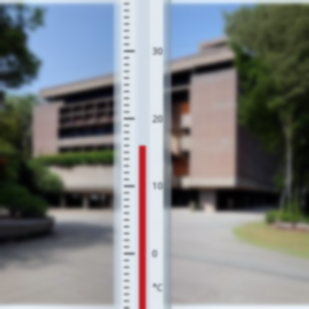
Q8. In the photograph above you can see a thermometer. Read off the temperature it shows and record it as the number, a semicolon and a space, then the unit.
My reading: 16; °C
